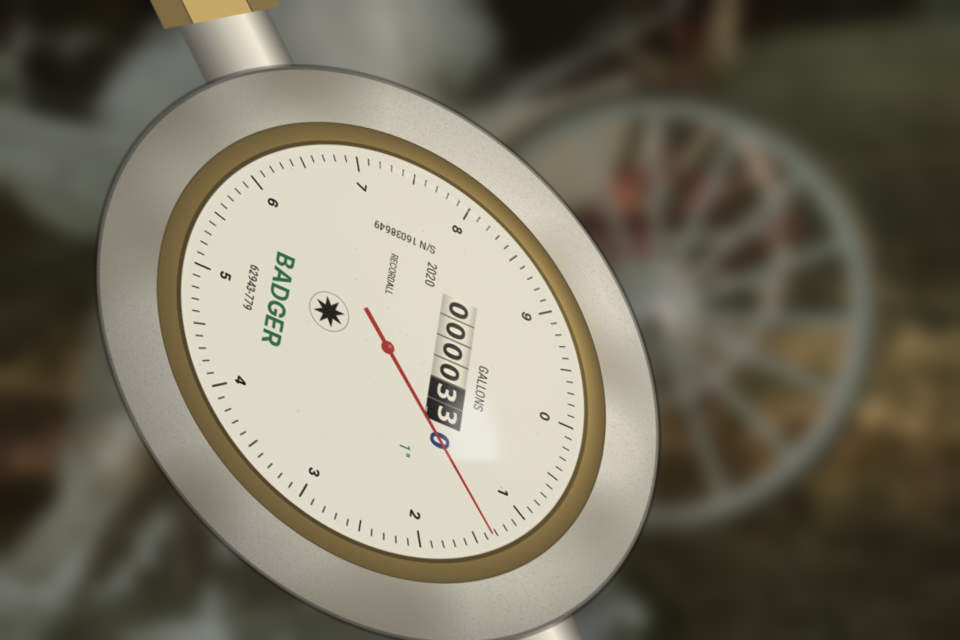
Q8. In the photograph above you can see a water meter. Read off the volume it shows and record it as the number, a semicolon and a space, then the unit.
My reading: 331.3; gal
